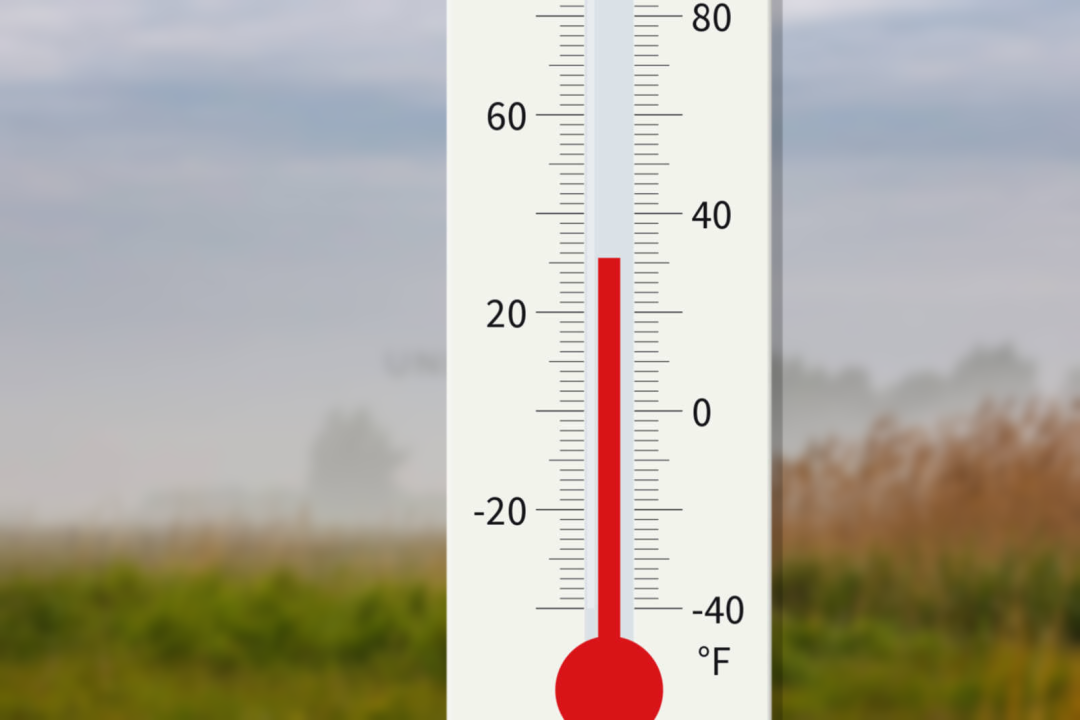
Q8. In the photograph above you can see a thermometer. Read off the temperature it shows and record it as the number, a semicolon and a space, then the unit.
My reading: 31; °F
